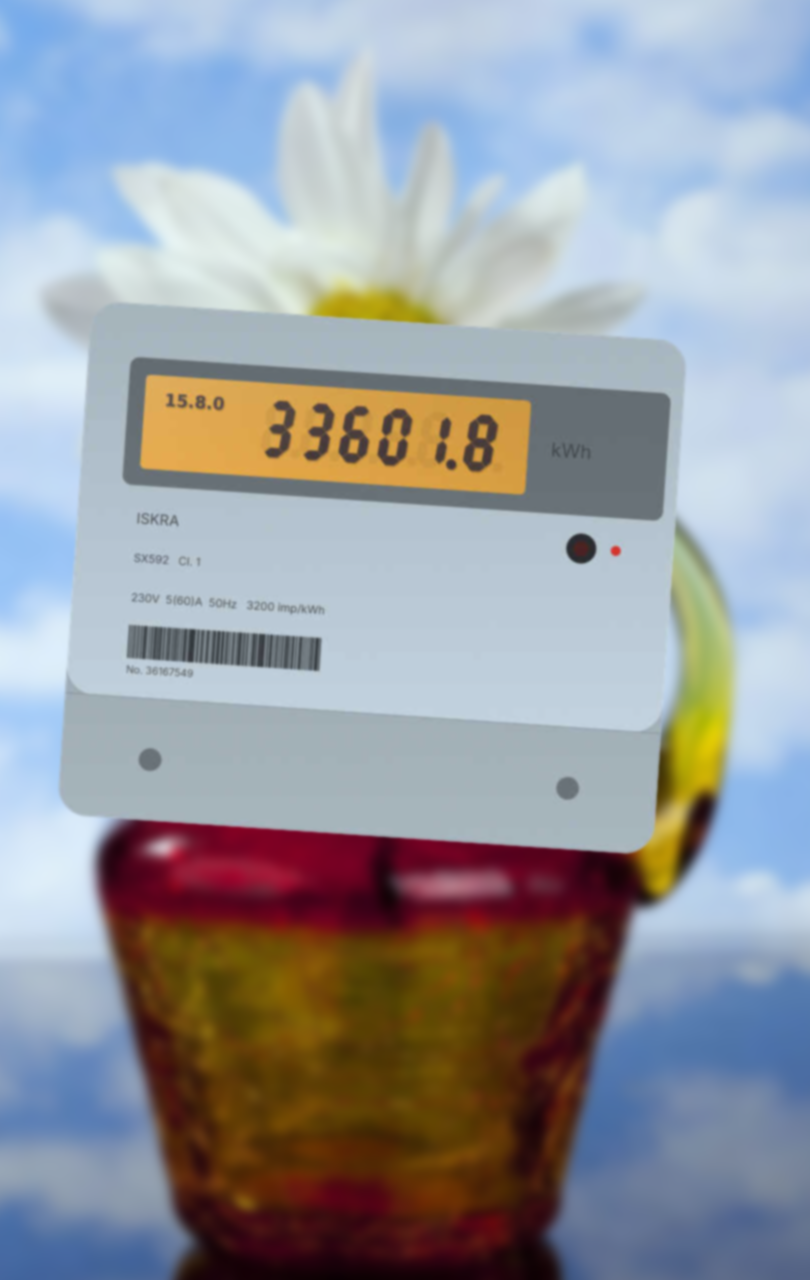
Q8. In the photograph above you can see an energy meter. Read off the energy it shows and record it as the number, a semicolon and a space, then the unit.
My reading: 33601.8; kWh
